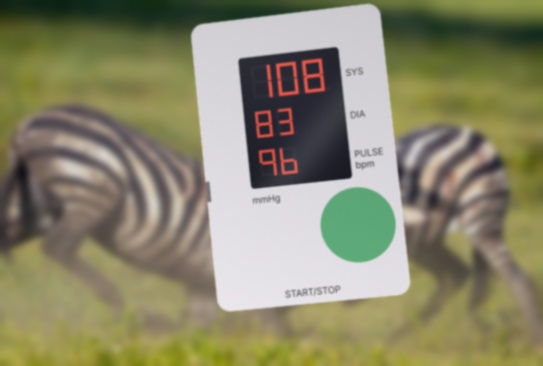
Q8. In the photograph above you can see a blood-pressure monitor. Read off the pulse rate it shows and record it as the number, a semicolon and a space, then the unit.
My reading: 96; bpm
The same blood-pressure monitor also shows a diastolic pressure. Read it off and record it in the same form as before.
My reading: 83; mmHg
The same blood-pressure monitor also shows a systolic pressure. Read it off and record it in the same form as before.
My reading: 108; mmHg
